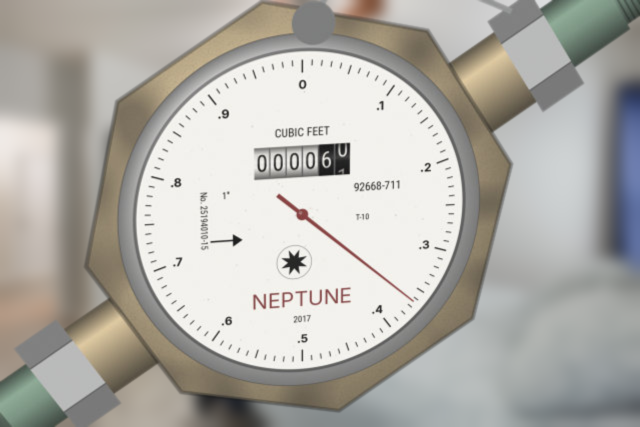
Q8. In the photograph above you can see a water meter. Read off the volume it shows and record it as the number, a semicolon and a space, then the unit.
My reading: 60.36; ft³
